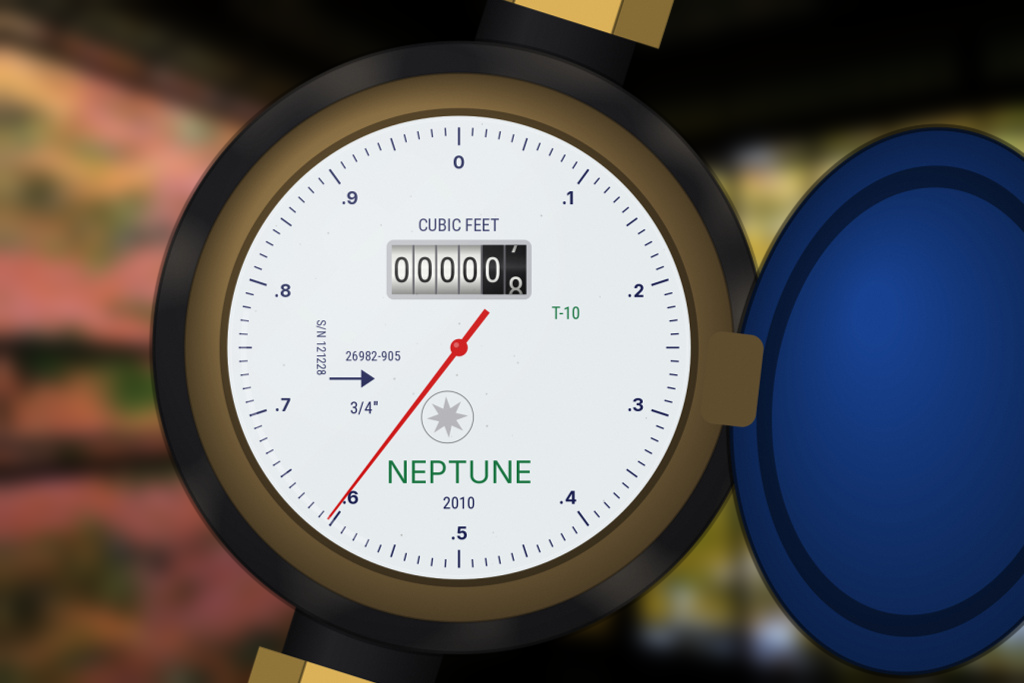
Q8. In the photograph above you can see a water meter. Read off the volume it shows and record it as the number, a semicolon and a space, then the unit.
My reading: 7.60; ft³
